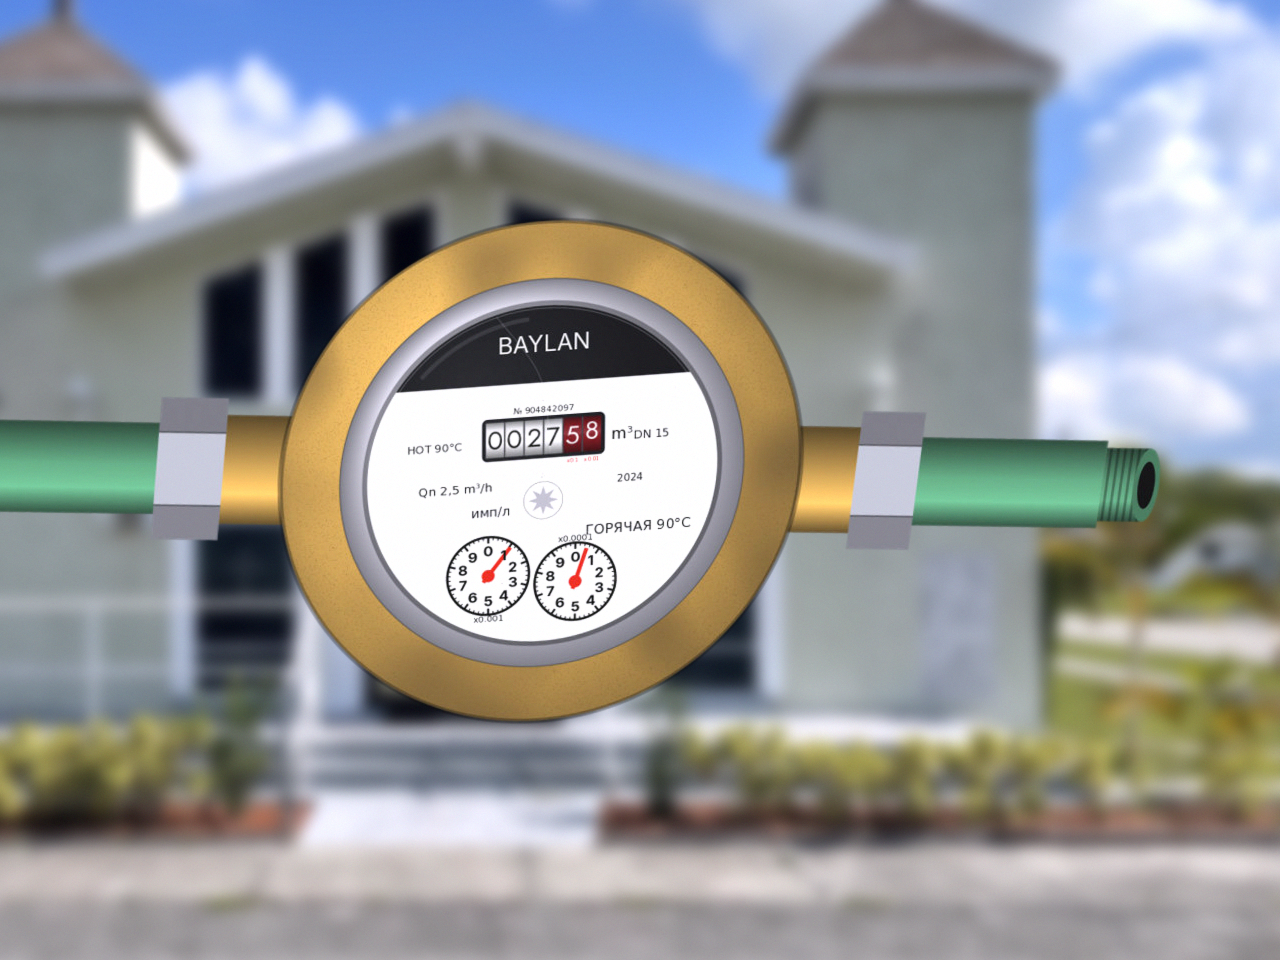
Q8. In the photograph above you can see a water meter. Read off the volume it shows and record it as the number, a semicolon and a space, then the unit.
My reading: 27.5810; m³
